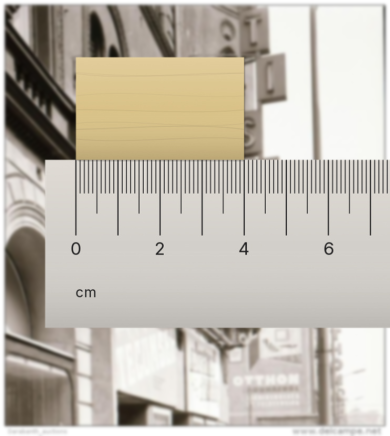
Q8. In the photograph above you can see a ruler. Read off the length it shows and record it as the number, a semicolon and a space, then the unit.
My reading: 4; cm
